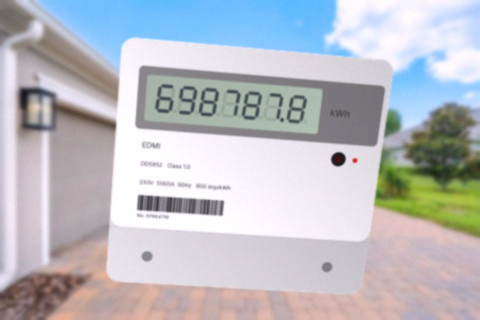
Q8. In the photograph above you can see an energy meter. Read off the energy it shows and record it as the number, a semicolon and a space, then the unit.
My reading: 698787.8; kWh
